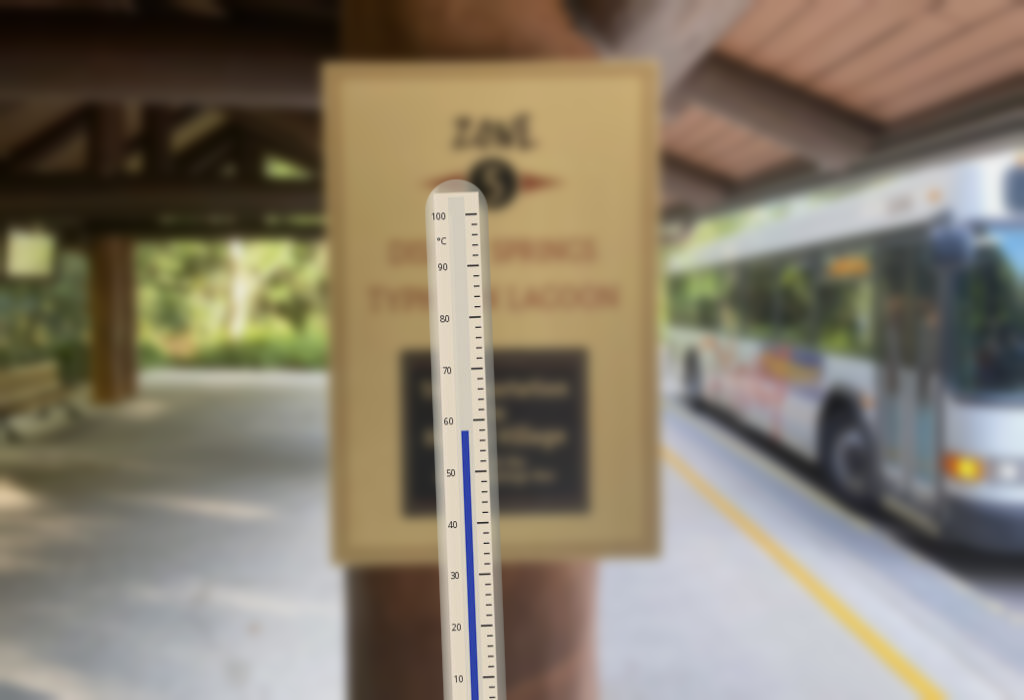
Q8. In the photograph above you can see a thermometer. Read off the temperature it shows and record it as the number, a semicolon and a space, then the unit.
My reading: 58; °C
